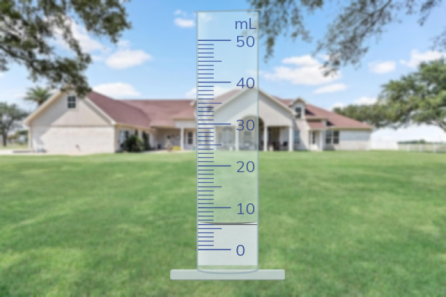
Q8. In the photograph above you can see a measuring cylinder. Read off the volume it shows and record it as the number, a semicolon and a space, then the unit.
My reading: 6; mL
